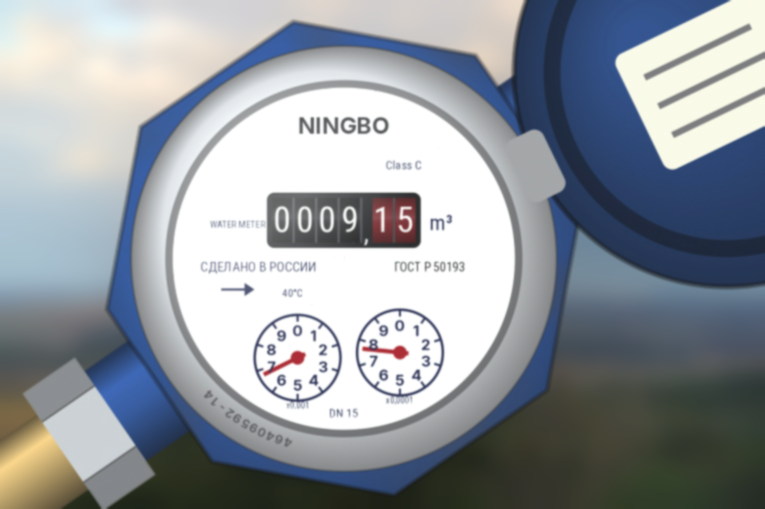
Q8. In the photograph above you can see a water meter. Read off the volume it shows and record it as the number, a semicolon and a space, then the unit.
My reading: 9.1567; m³
